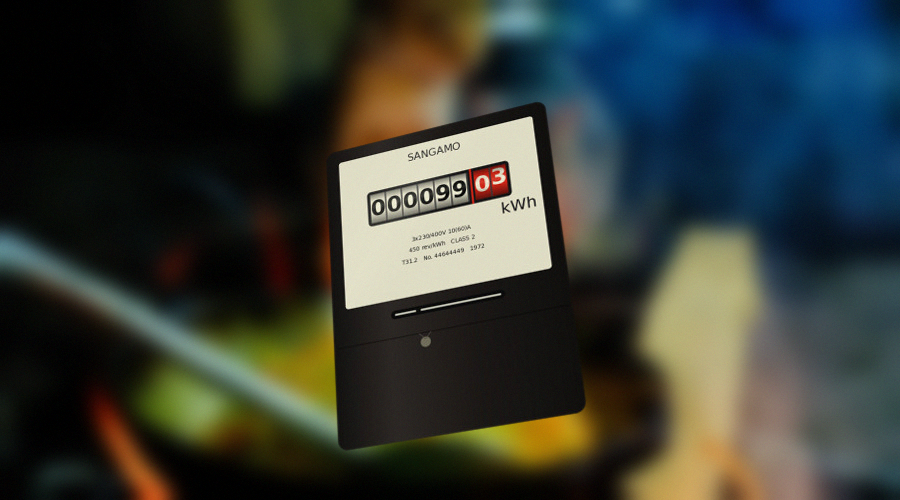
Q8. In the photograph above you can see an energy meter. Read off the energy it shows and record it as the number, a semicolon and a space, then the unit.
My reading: 99.03; kWh
